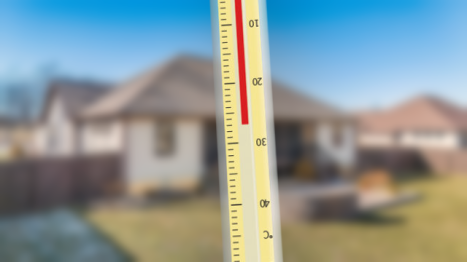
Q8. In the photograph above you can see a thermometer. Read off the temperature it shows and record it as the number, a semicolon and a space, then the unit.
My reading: 27; °C
